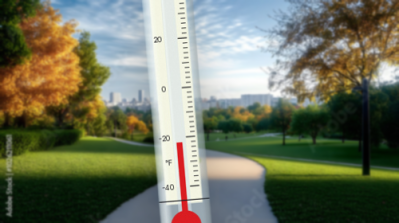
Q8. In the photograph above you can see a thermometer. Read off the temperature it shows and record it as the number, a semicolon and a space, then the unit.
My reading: -22; °F
